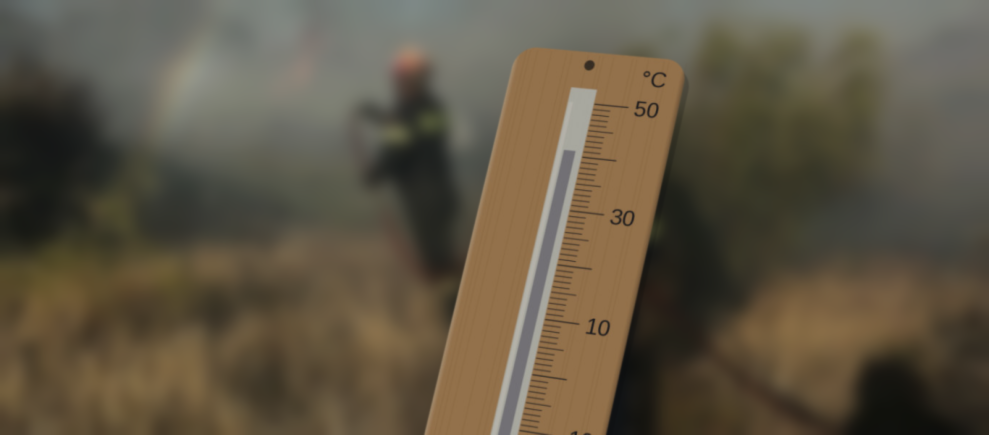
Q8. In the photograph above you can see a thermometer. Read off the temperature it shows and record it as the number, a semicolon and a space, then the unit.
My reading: 41; °C
